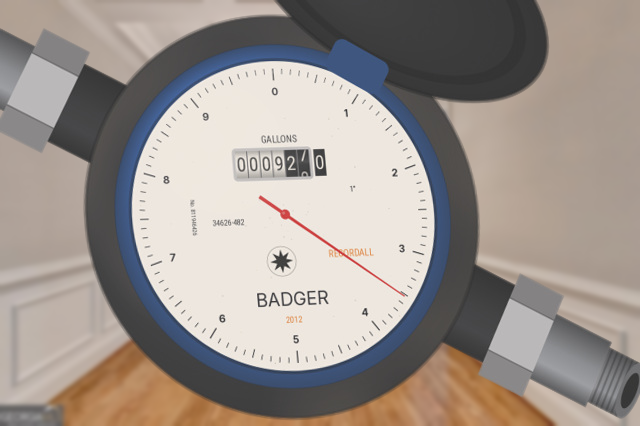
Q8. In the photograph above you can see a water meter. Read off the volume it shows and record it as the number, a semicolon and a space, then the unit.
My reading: 9273.5; gal
